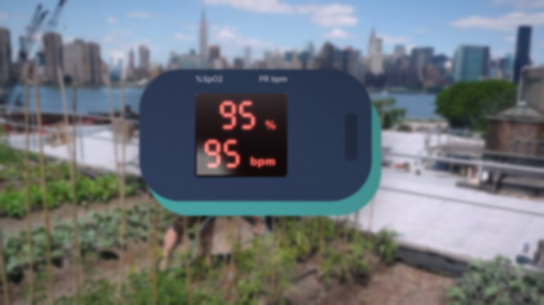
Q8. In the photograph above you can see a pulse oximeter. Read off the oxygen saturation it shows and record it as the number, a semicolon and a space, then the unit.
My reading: 95; %
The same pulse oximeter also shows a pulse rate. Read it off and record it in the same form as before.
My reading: 95; bpm
